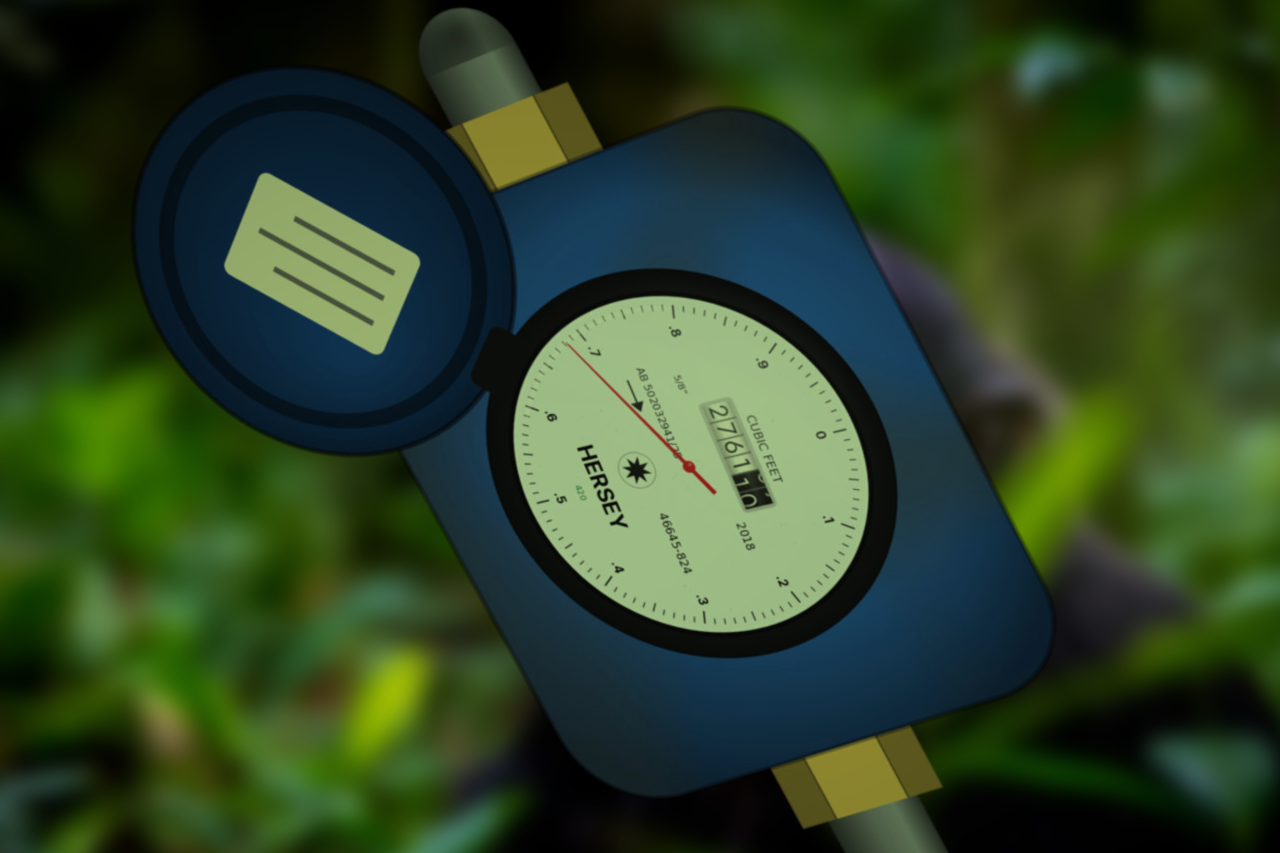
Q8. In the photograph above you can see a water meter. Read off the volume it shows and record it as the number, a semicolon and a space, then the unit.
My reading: 276109.68; ft³
